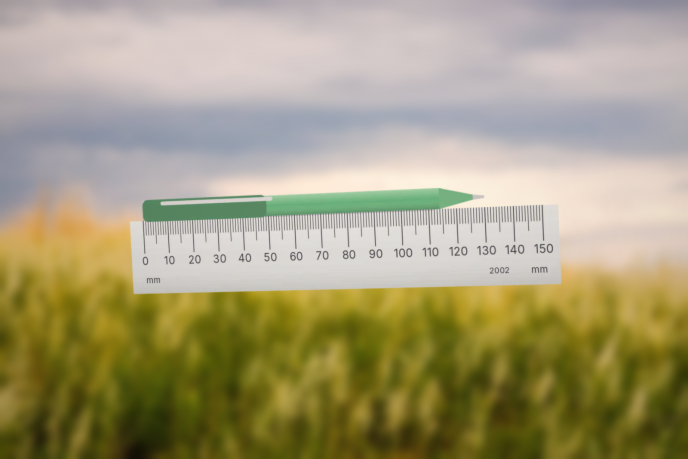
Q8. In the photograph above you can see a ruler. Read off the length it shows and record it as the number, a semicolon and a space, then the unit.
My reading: 130; mm
